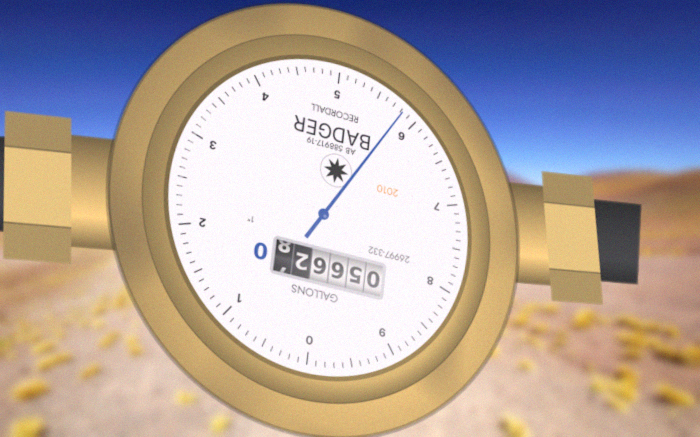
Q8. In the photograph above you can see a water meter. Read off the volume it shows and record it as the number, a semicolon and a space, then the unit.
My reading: 566275.8; gal
